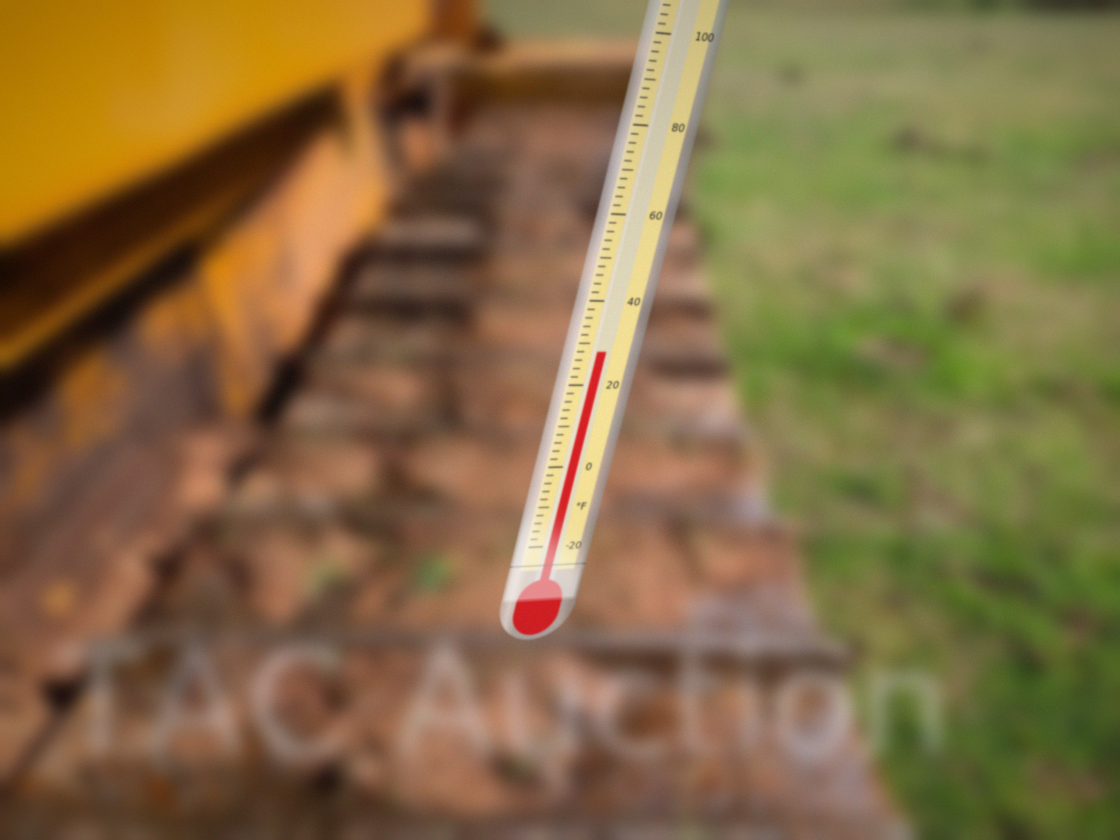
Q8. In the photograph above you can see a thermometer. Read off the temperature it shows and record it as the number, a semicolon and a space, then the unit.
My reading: 28; °F
